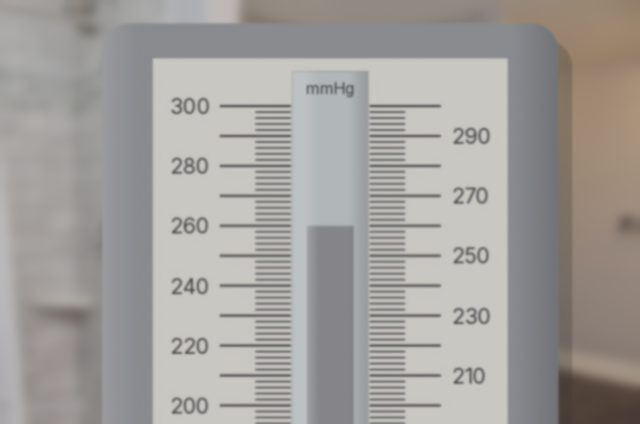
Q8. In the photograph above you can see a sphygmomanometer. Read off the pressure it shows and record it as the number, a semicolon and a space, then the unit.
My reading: 260; mmHg
